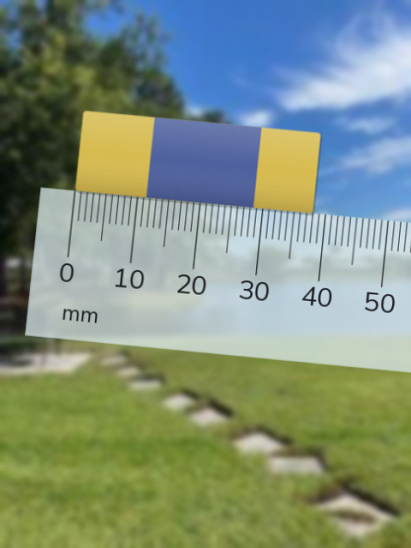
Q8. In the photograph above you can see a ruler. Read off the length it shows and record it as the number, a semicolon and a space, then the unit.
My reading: 38; mm
